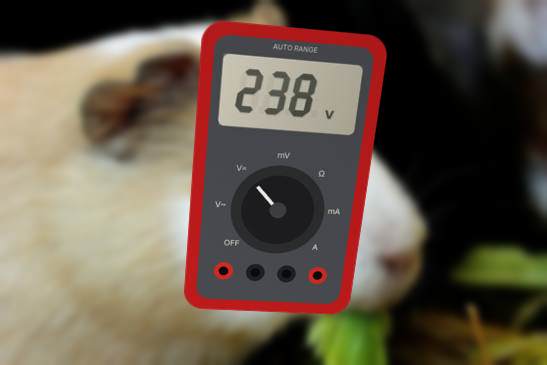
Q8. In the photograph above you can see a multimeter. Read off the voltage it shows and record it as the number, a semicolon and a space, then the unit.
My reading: 238; V
